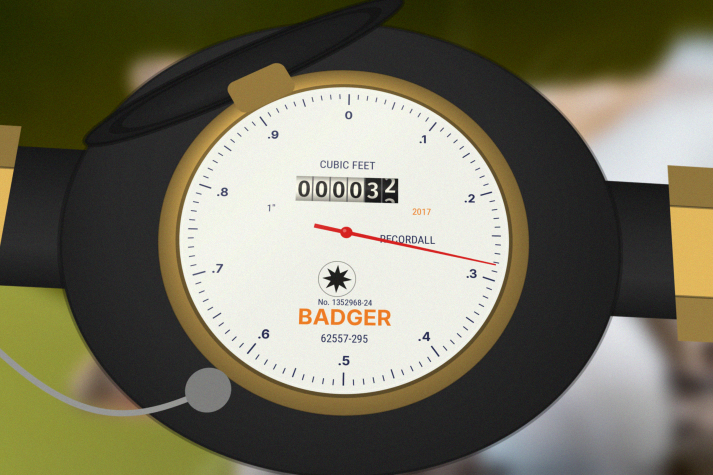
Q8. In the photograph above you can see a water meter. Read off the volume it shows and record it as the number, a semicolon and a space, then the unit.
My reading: 32.28; ft³
